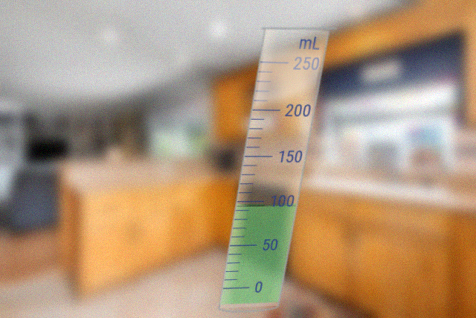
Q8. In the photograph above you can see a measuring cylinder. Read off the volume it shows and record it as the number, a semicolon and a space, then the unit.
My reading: 95; mL
